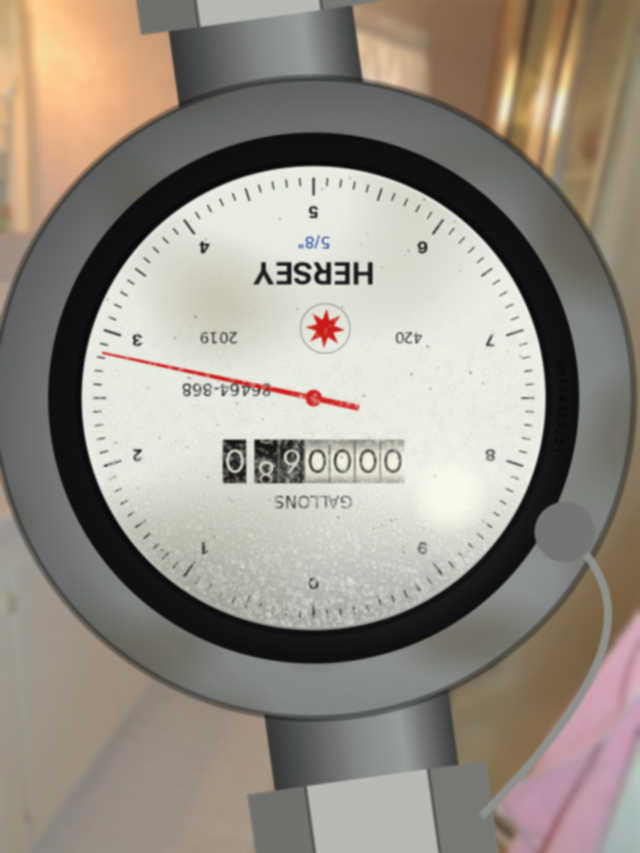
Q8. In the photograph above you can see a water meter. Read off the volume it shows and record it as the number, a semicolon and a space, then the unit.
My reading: 682.8; gal
